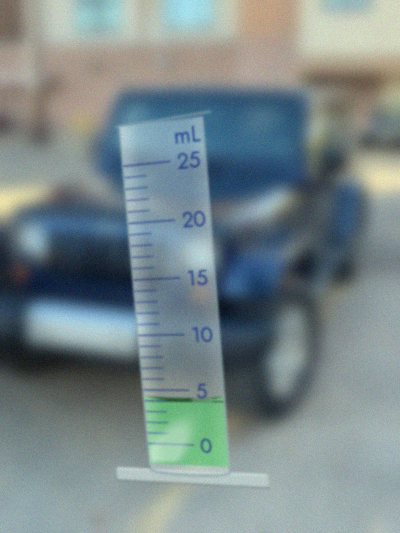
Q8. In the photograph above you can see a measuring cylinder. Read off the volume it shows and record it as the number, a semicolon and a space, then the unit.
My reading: 4; mL
